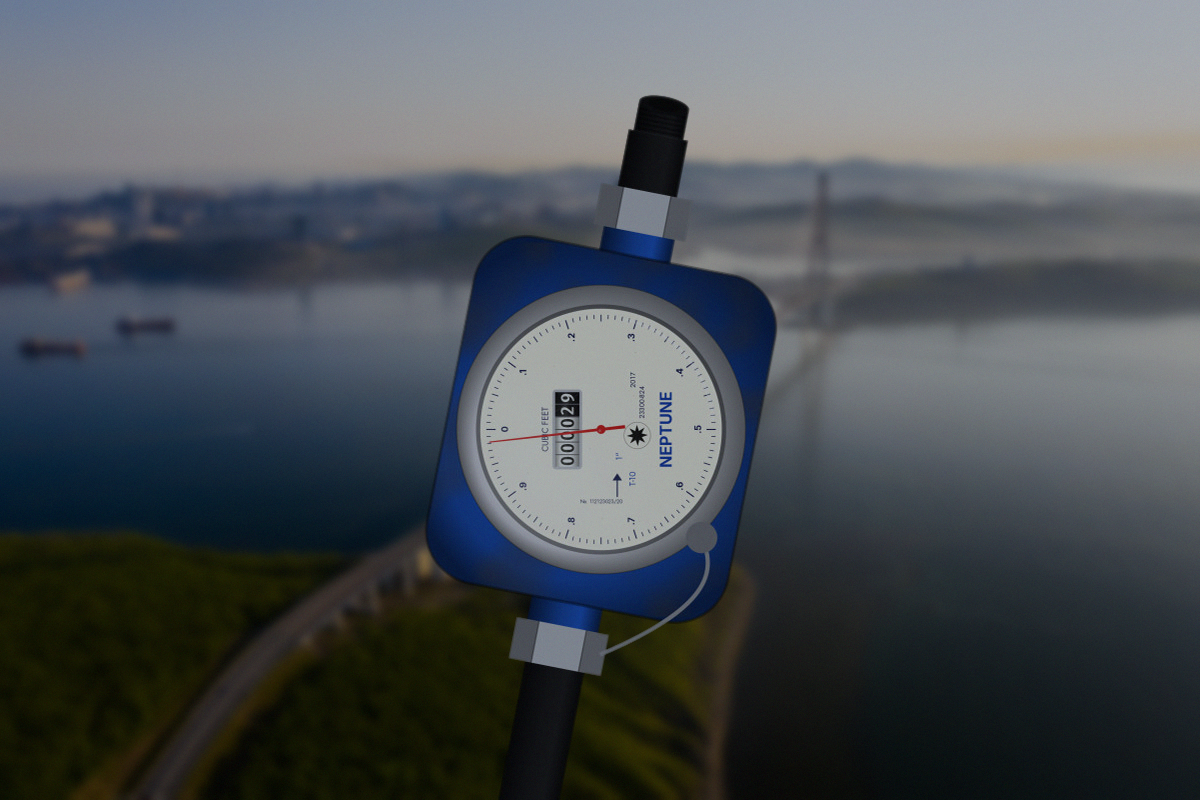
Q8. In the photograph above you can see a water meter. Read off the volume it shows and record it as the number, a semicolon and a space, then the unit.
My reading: 28.98; ft³
